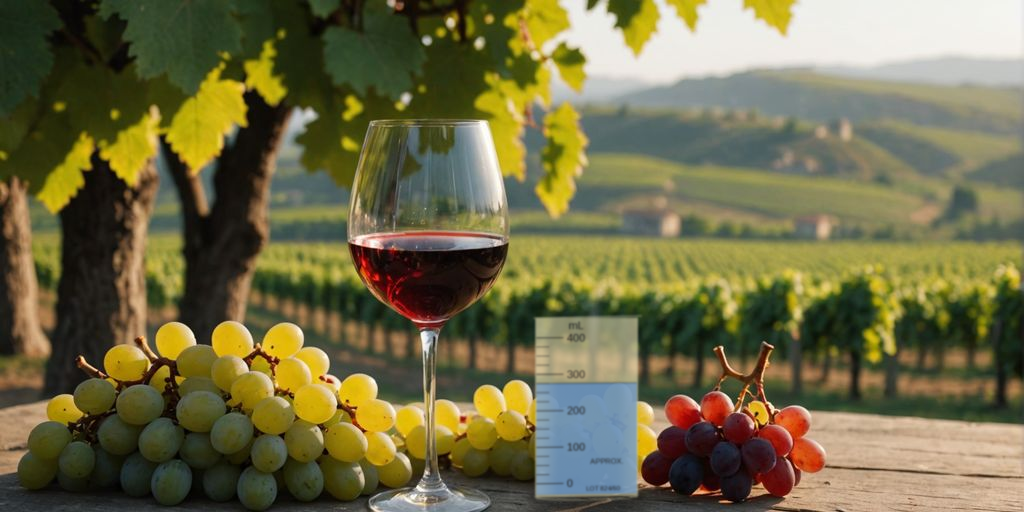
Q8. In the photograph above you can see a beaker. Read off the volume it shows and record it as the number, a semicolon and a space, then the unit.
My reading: 275; mL
